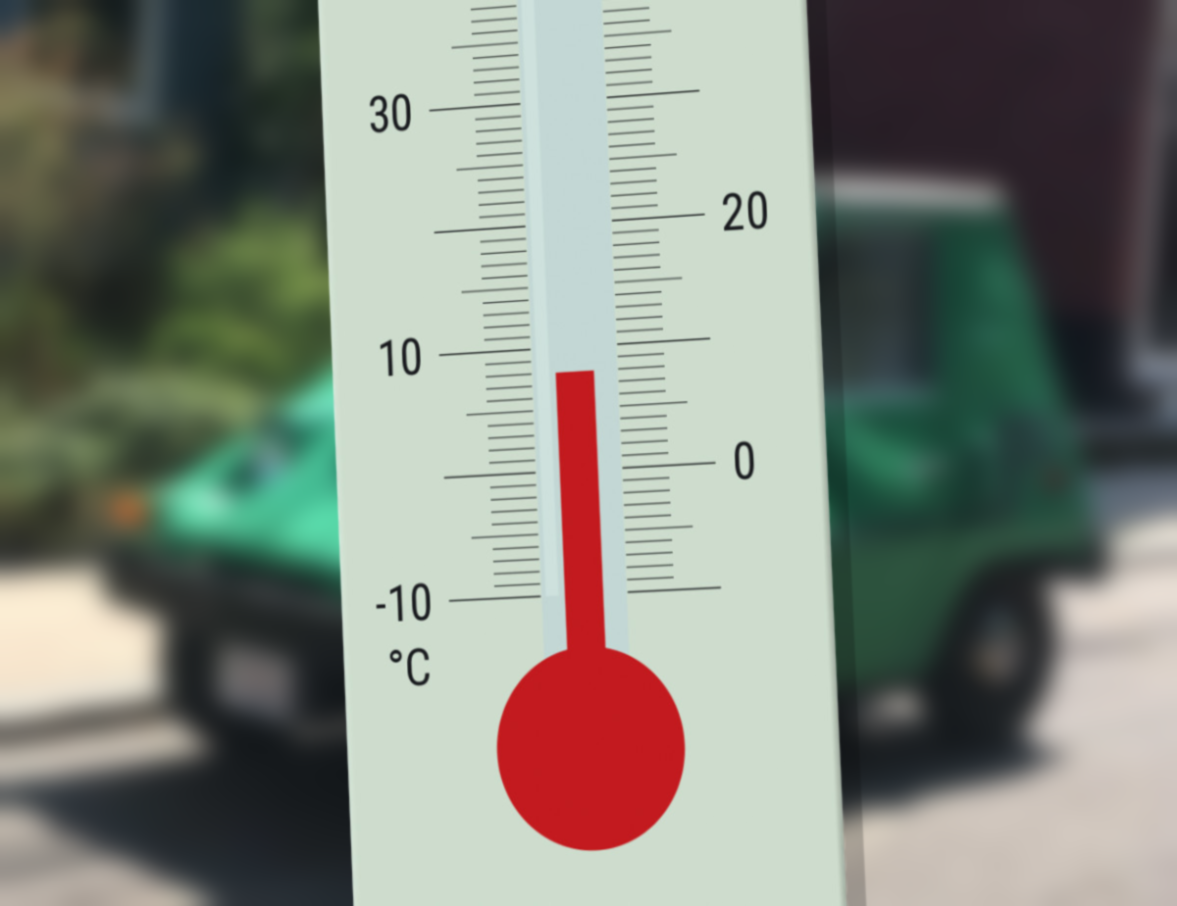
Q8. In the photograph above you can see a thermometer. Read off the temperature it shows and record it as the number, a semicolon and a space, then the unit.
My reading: 8; °C
